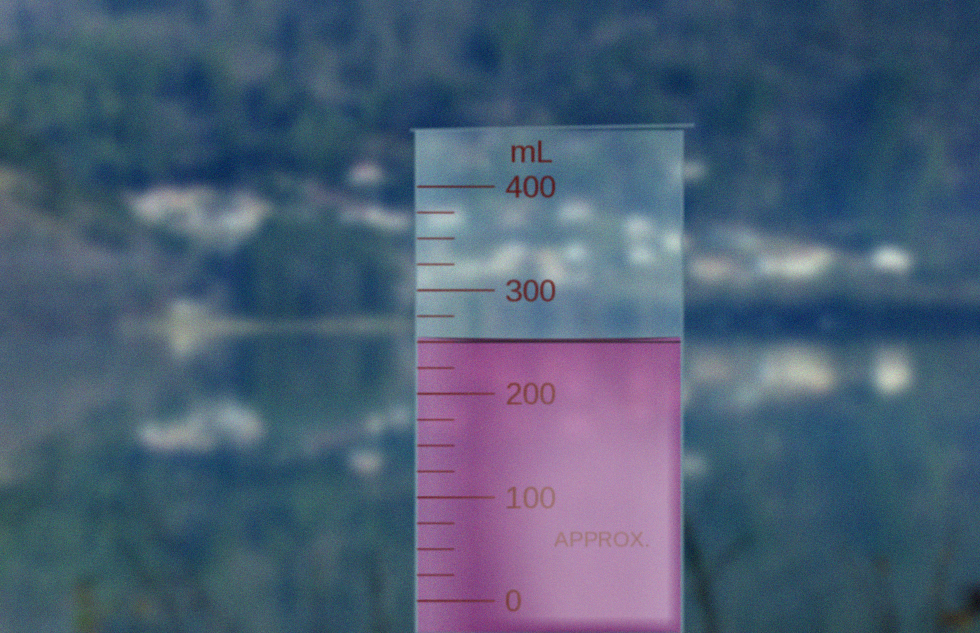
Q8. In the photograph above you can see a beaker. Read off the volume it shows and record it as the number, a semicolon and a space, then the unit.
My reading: 250; mL
